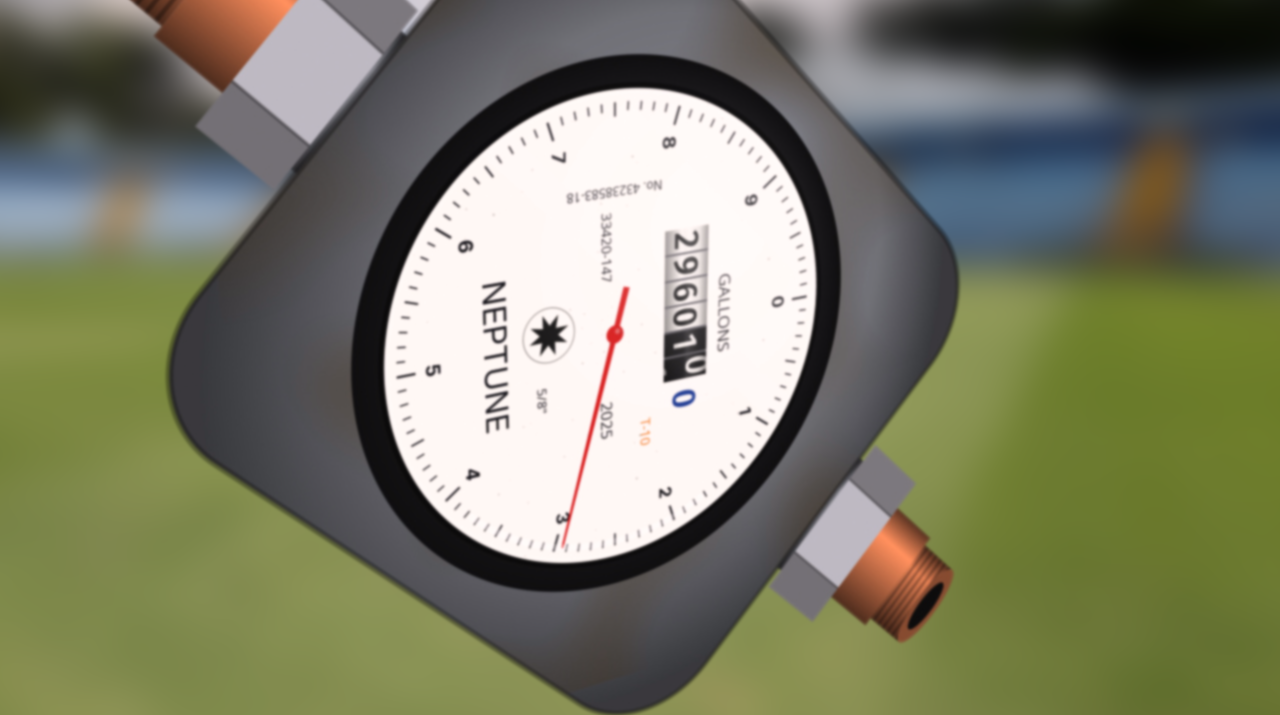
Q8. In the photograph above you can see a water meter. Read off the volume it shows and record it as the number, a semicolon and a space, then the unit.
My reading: 2960102.9; gal
